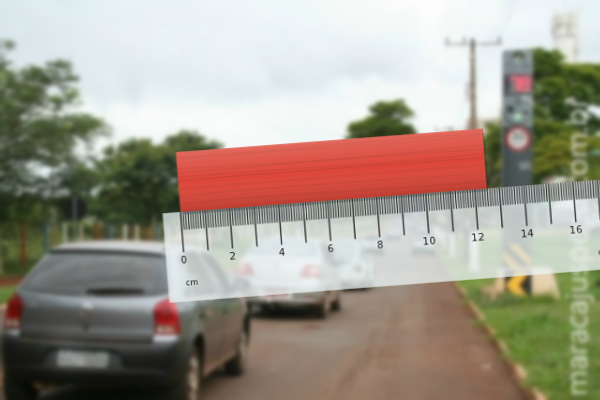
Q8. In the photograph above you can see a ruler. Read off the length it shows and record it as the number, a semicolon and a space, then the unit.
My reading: 12.5; cm
